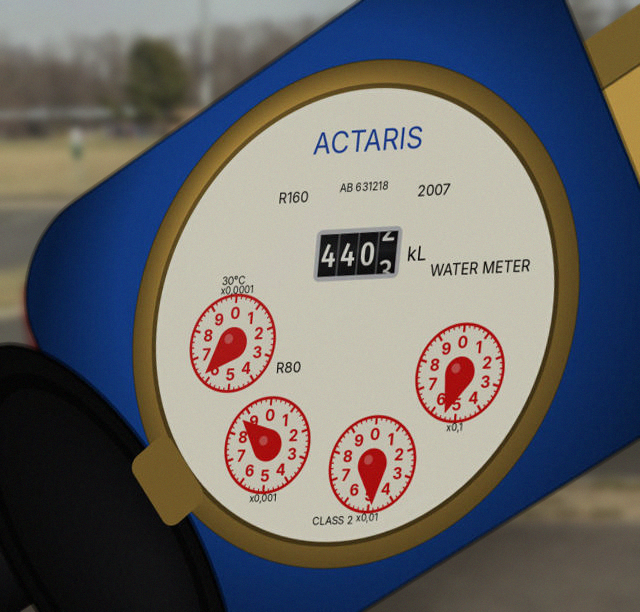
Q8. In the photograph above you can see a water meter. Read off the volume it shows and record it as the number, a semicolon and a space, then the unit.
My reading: 4402.5486; kL
